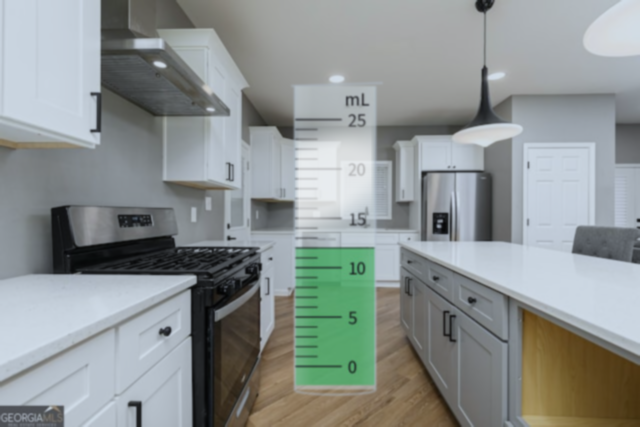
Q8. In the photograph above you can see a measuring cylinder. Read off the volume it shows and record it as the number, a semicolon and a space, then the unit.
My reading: 12; mL
